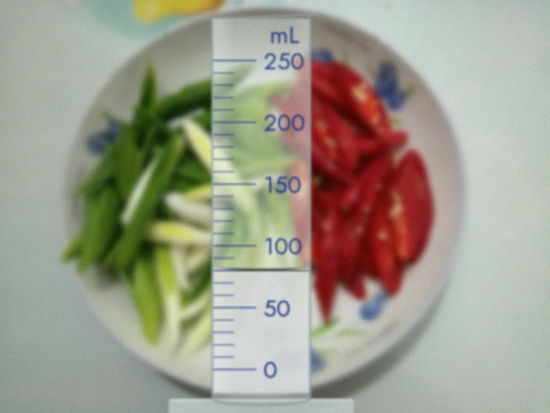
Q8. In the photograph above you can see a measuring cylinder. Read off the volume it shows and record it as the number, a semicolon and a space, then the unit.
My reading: 80; mL
